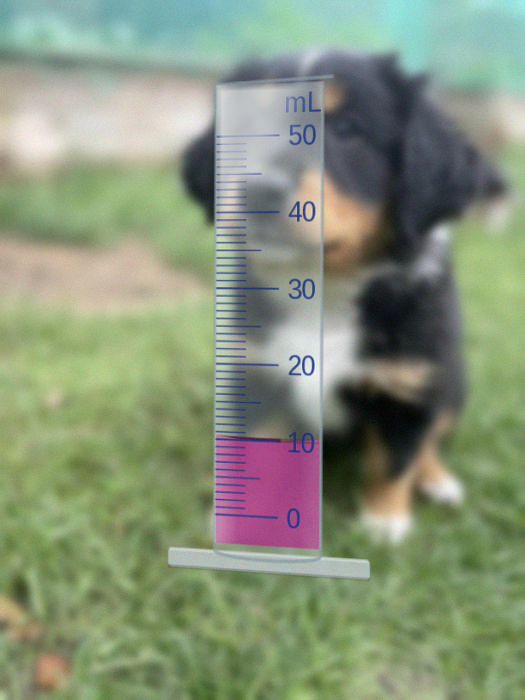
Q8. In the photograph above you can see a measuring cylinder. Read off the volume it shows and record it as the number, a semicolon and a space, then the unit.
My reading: 10; mL
